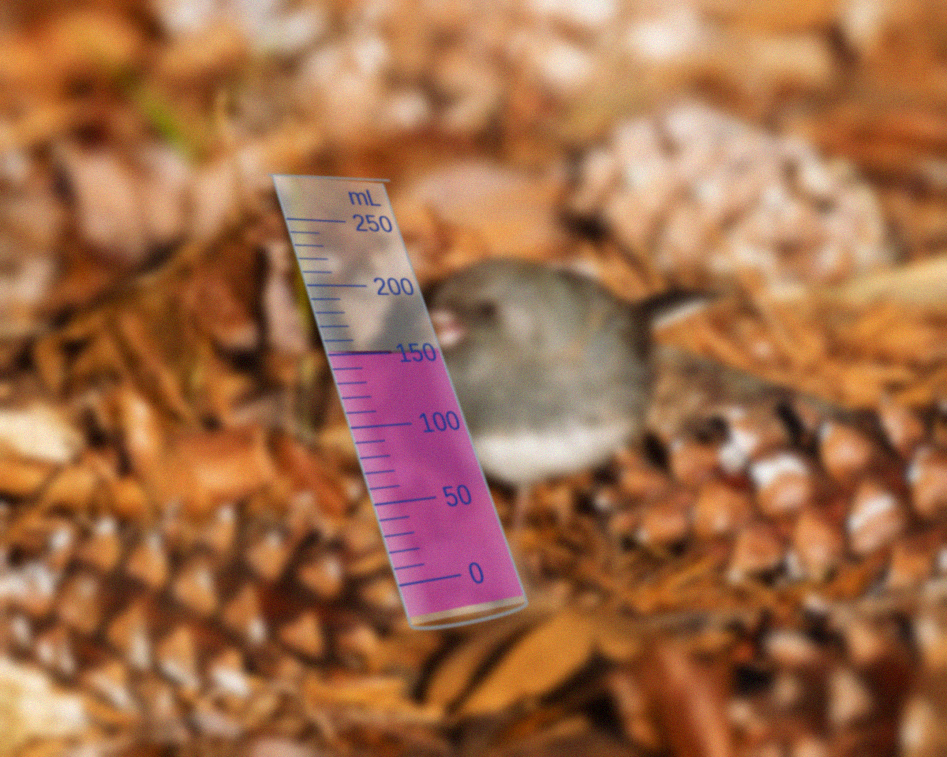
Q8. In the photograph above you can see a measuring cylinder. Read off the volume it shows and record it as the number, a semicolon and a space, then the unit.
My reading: 150; mL
